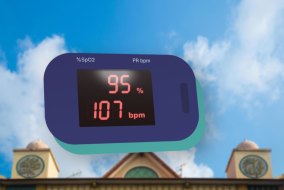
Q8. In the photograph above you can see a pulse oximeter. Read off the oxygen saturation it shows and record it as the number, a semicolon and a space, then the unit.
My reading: 95; %
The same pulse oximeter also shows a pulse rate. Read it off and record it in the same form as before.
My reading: 107; bpm
